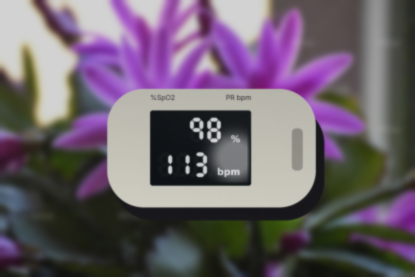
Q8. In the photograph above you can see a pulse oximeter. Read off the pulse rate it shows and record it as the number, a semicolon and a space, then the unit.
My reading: 113; bpm
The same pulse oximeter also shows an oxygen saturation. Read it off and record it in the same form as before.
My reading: 98; %
